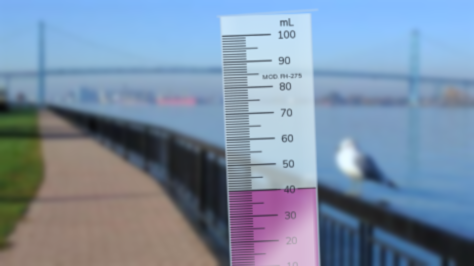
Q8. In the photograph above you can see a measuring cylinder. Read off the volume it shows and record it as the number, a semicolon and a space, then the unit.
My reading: 40; mL
